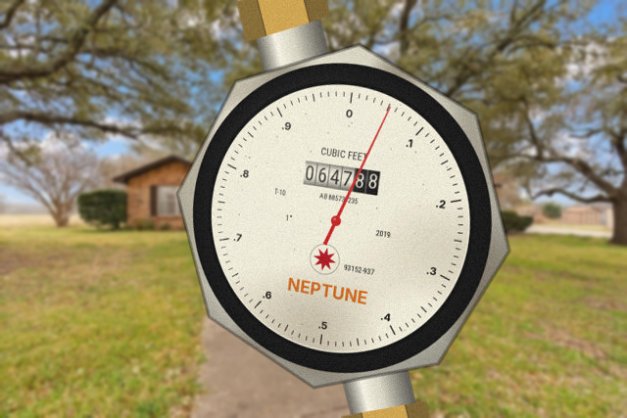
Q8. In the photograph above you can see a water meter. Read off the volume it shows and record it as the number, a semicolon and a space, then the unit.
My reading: 64788.05; ft³
